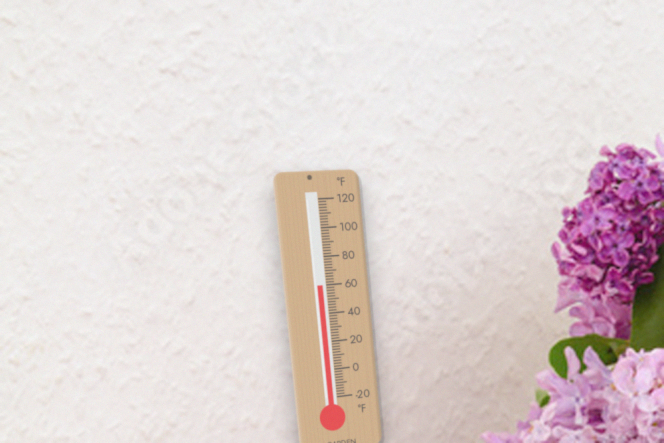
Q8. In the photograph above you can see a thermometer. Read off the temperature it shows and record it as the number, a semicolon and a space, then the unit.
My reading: 60; °F
